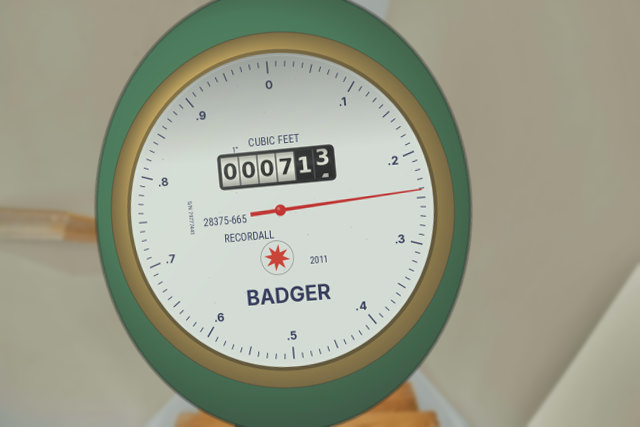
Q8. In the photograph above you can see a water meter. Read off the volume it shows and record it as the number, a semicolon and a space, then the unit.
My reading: 713.24; ft³
